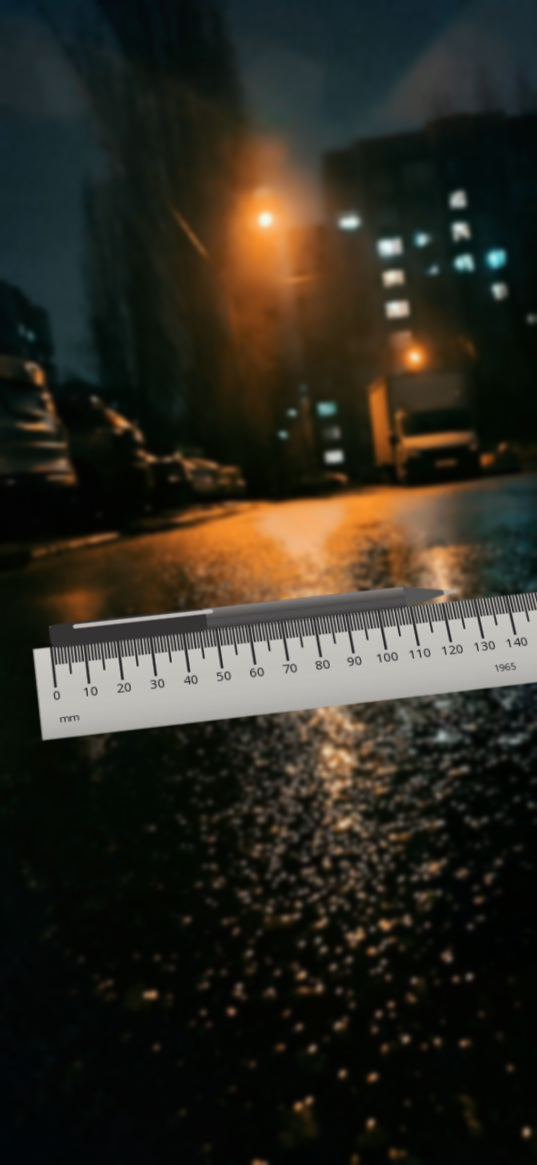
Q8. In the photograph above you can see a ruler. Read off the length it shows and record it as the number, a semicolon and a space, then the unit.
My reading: 125; mm
